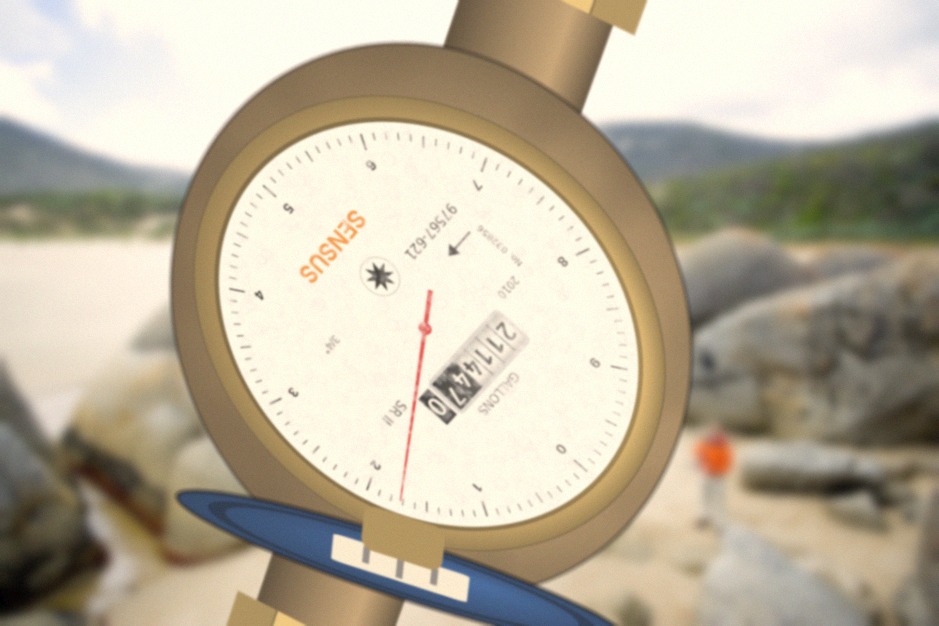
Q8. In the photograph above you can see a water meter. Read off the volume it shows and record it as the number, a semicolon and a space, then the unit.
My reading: 2114471.7; gal
